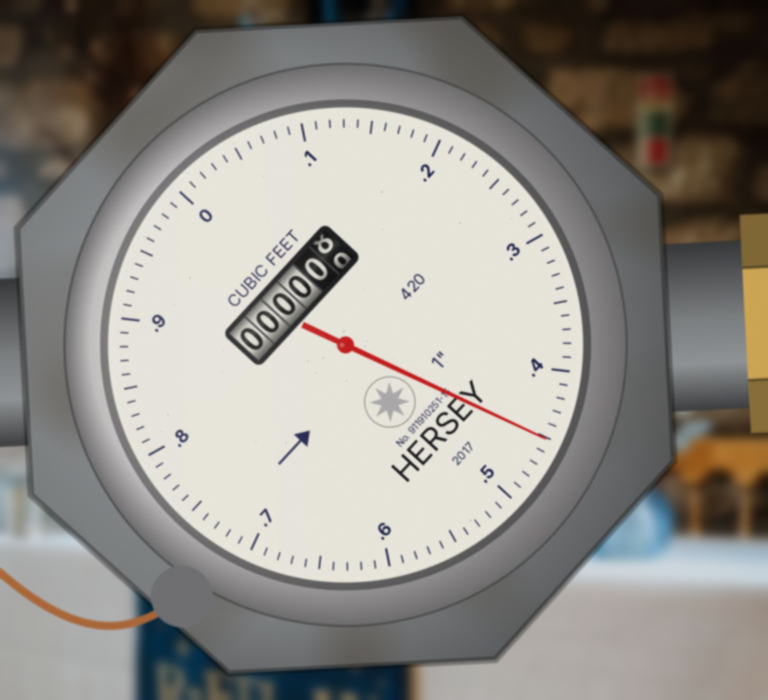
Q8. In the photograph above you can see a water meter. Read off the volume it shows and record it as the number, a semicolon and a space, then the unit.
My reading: 8.45; ft³
